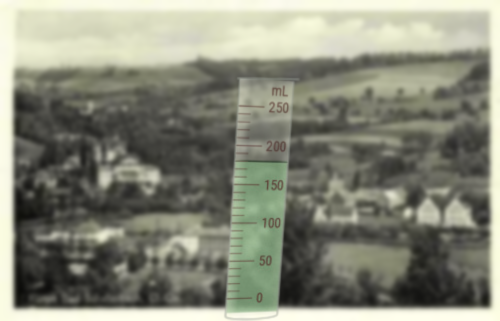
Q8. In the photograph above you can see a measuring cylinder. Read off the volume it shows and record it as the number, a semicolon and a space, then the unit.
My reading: 180; mL
